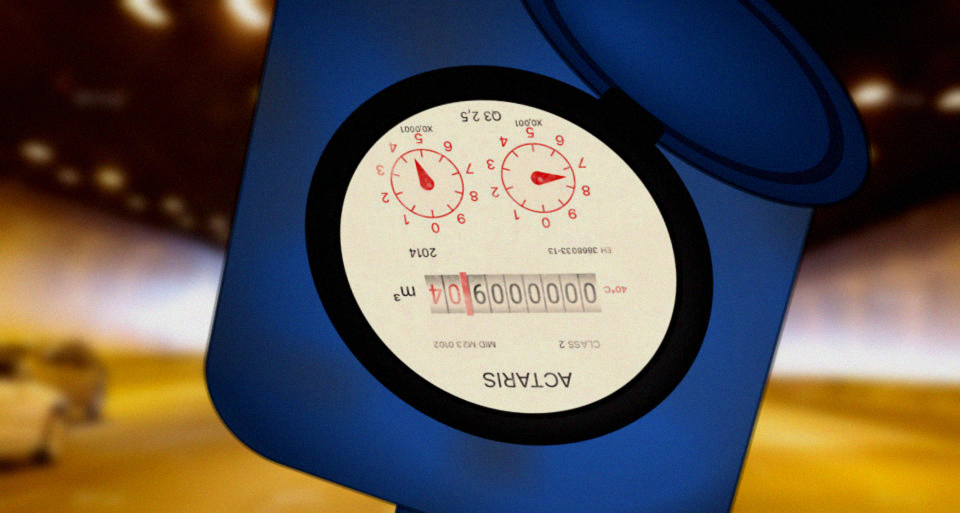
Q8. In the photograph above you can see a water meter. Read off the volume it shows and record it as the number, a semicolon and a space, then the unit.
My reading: 9.0474; m³
